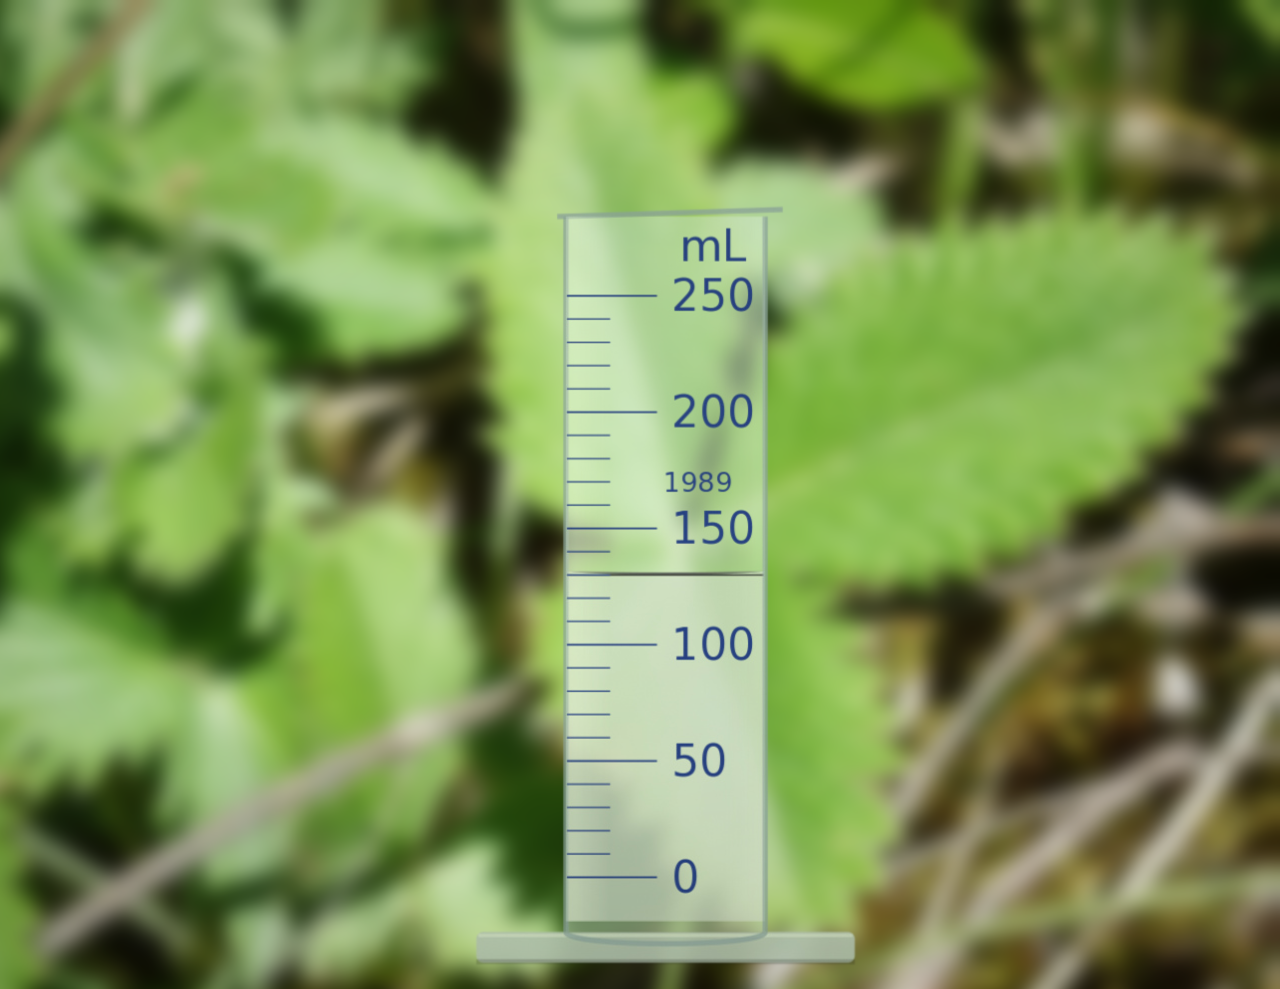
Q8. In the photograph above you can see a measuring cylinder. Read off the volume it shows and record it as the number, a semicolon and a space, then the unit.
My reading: 130; mL
